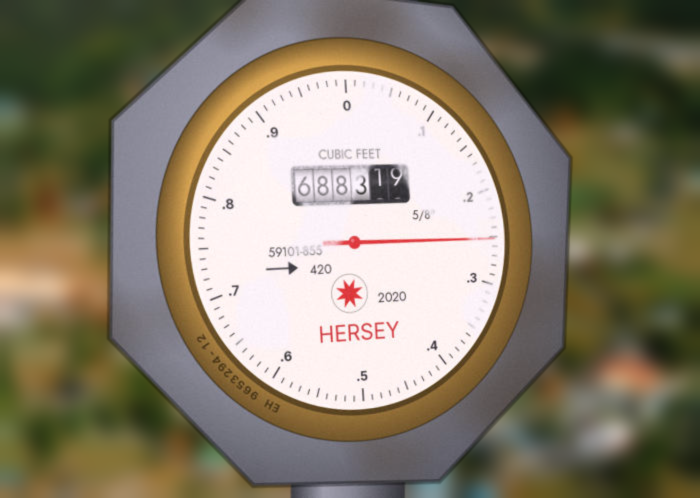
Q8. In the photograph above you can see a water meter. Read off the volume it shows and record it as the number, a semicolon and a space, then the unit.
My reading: 688319.25; ft³
